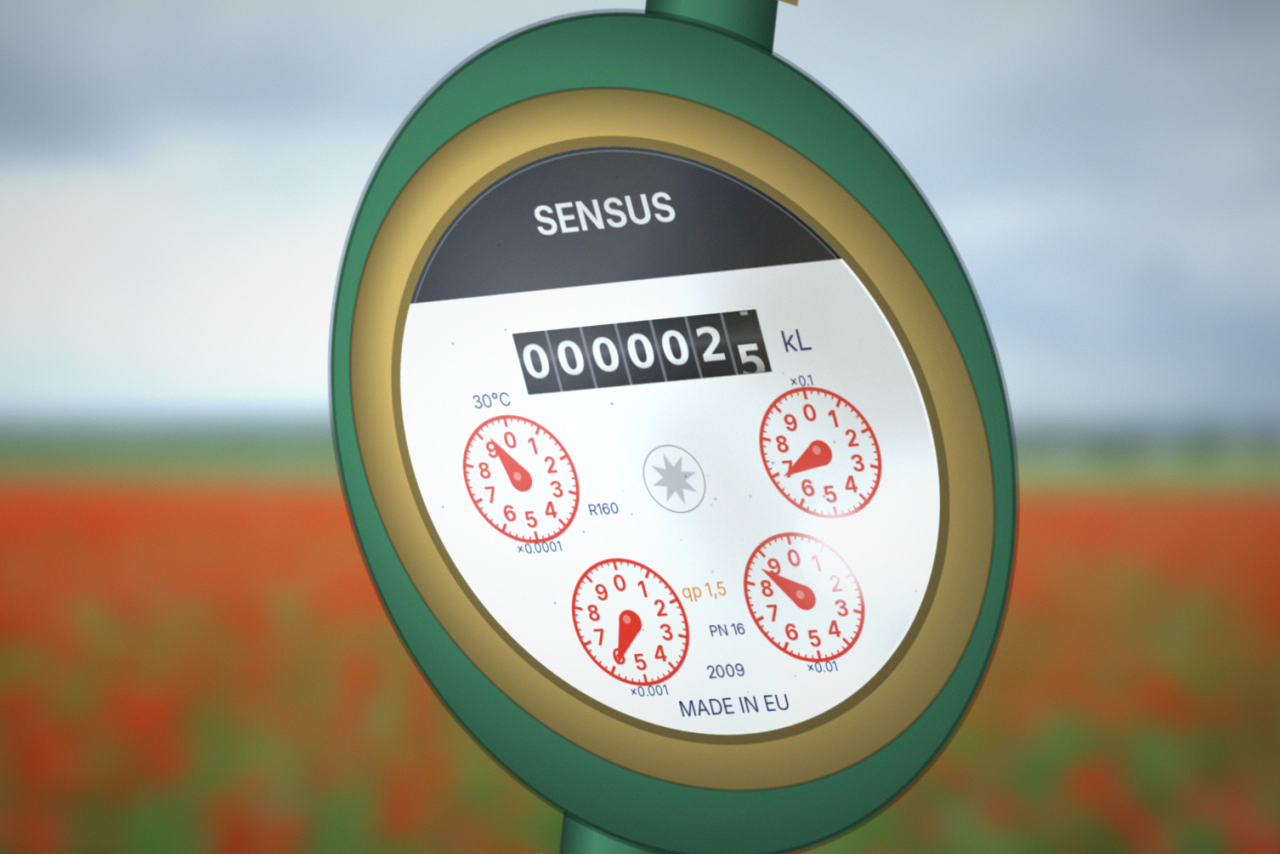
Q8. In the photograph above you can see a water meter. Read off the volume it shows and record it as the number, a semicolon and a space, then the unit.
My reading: 24.6859; kL
